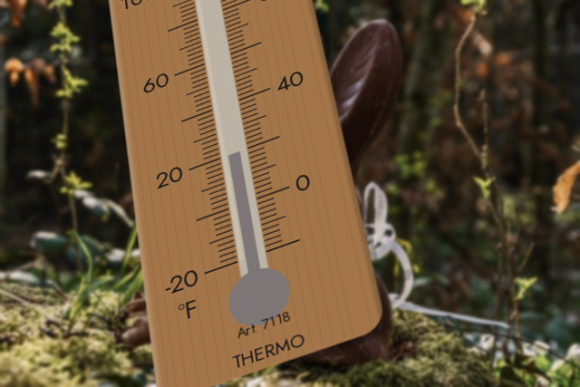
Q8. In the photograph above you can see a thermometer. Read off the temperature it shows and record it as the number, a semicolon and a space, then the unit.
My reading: 20; °F
